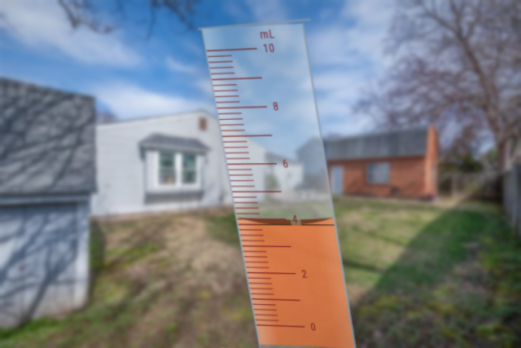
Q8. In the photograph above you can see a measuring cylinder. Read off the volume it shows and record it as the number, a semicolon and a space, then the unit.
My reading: 3.8; mL
